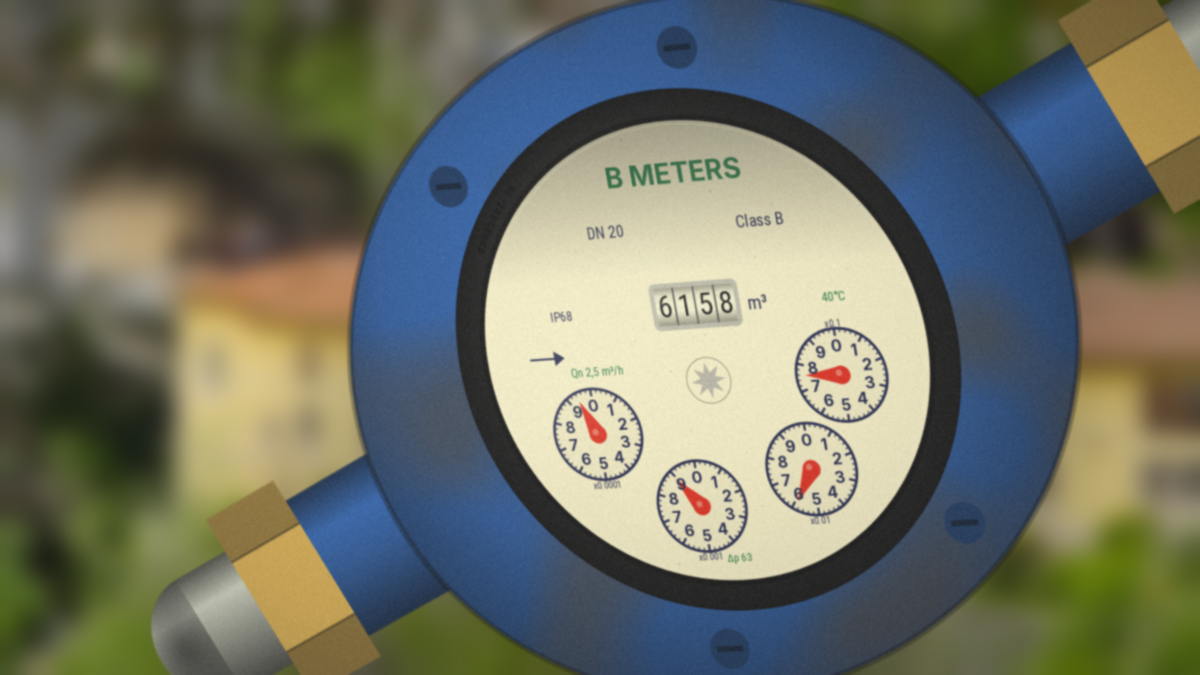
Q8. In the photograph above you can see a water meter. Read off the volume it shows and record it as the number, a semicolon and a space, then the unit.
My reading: 6158.7589; m³
